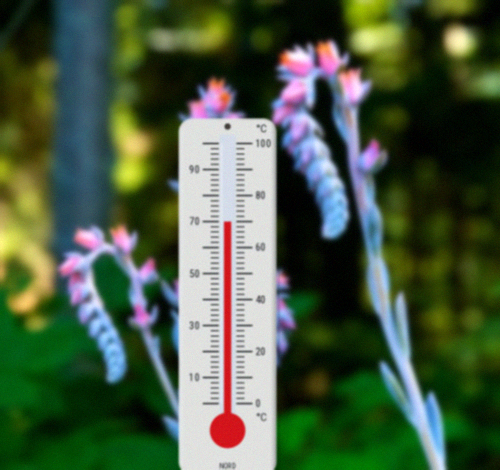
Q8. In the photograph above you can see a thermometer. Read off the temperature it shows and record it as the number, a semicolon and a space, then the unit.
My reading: 70; °C
